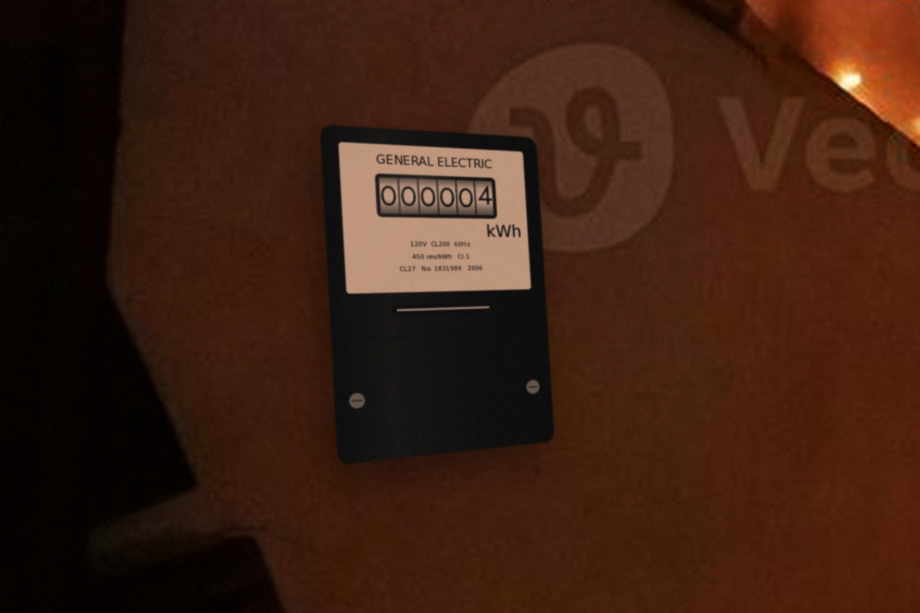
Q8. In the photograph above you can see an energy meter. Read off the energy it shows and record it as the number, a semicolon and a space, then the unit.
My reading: 4; kWh
